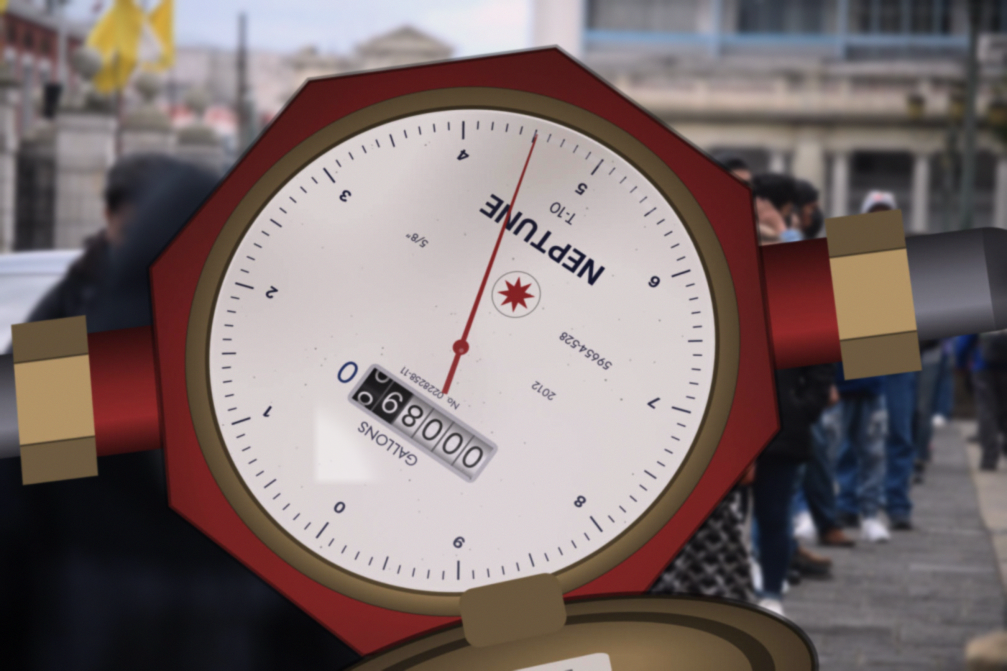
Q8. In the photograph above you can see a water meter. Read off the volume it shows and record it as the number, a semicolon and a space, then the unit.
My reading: 8984.5; gal
